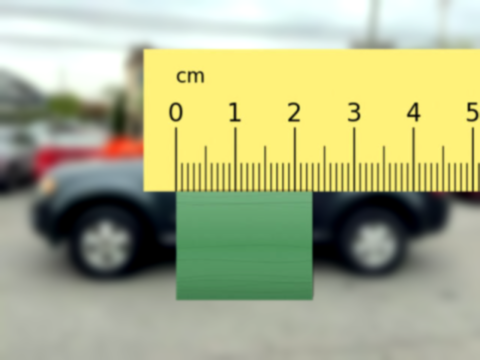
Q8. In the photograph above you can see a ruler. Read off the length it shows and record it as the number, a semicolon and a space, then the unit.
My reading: 2.3; cm
